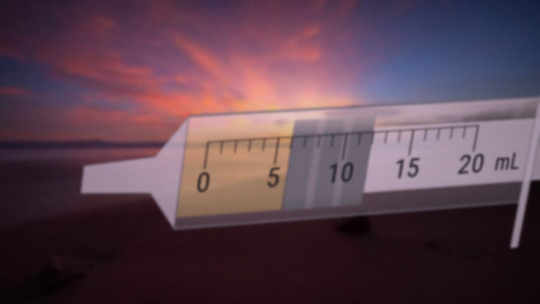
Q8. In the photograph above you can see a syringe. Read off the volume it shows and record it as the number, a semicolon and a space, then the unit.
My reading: 6; mL
